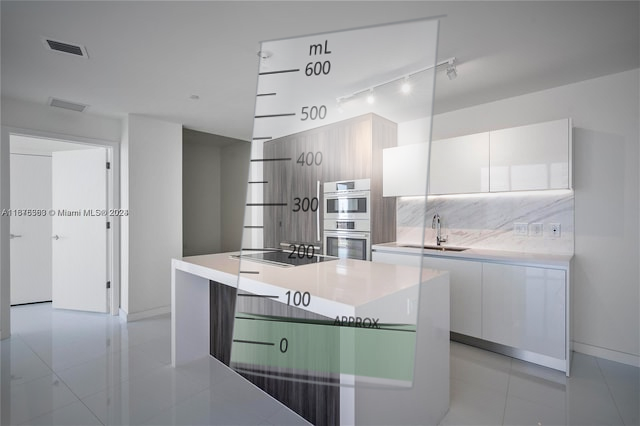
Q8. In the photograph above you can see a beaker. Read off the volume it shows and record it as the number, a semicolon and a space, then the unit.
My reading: 50; mL
